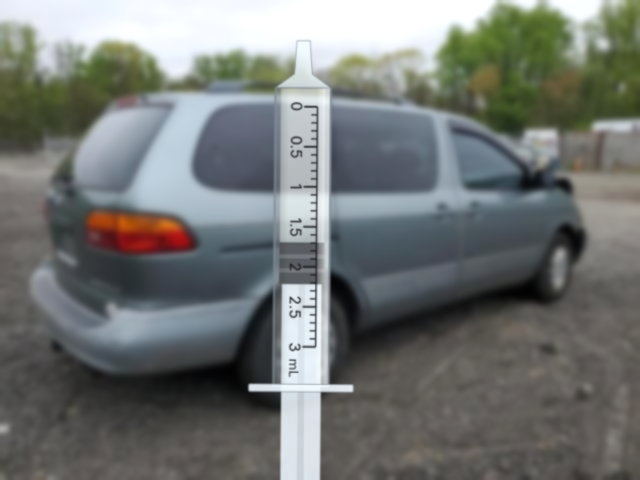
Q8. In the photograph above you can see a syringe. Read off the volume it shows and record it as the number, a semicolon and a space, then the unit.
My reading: 1.7; mL
